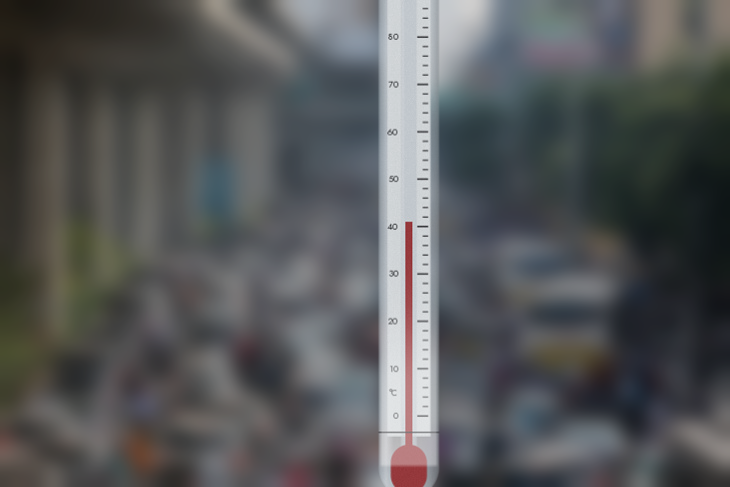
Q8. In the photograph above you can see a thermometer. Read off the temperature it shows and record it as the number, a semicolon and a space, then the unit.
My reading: 41; °C
